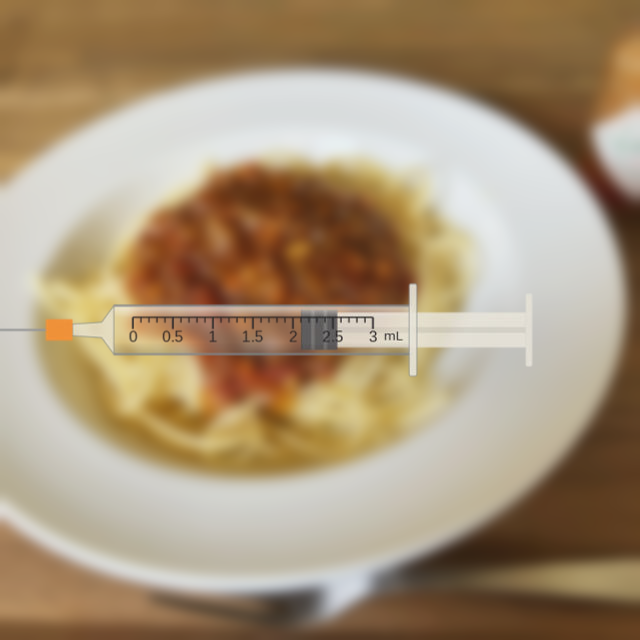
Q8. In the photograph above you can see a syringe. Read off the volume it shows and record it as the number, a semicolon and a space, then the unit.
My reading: 2.1; mL
